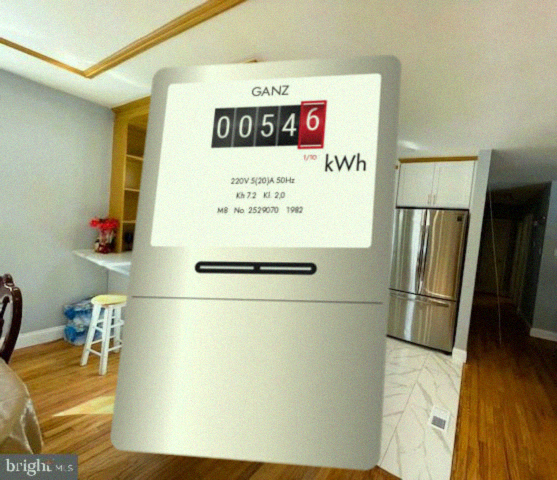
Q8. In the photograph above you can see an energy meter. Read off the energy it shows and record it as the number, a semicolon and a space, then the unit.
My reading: 54.6; kWh
